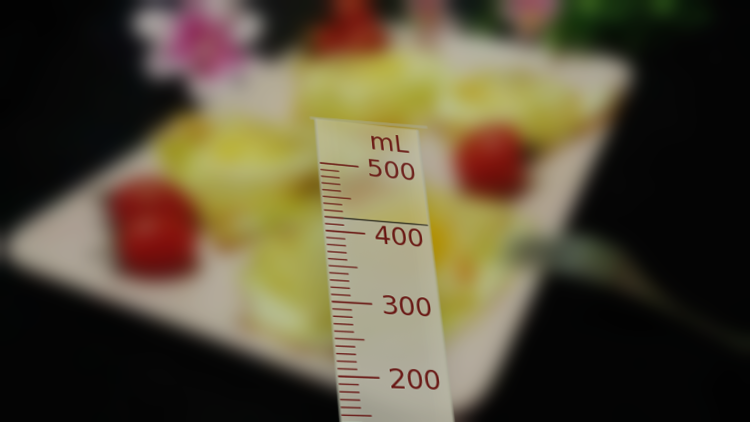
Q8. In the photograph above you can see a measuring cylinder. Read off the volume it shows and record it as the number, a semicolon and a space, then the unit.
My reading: 420; mL
